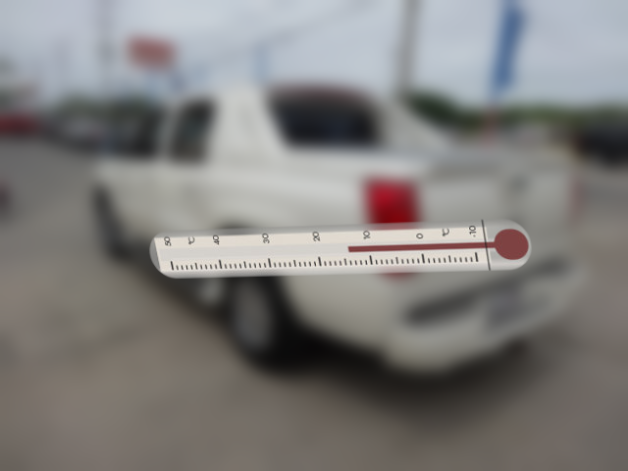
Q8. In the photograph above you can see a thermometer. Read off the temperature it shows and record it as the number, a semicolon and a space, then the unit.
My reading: 14; °C
